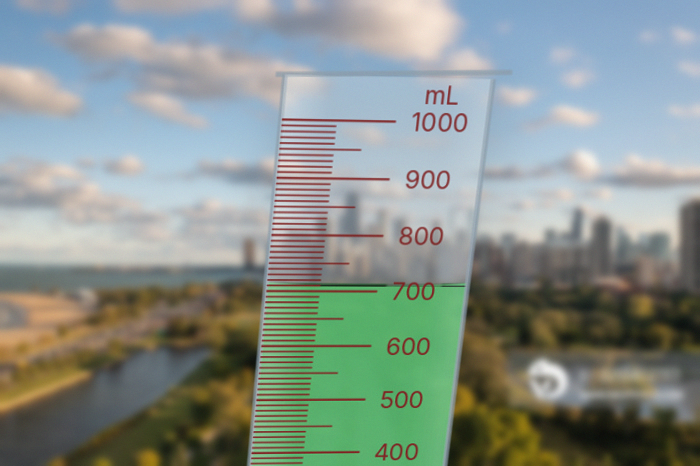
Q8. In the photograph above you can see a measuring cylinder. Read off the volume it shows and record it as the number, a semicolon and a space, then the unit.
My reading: 710; mL
